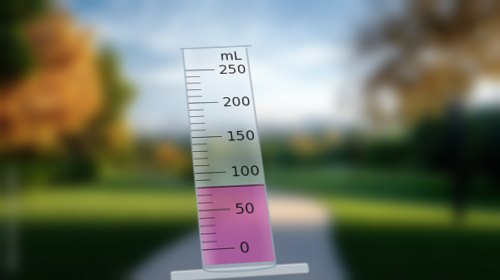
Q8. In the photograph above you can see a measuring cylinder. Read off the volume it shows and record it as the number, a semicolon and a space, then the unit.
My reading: 80; mL
